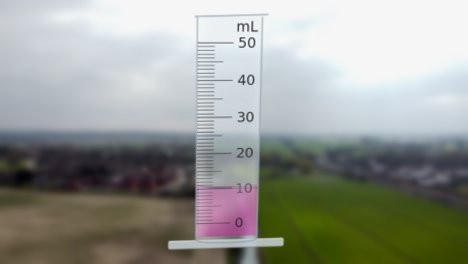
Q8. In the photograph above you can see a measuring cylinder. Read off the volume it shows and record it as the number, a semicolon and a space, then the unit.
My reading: 10; mL
